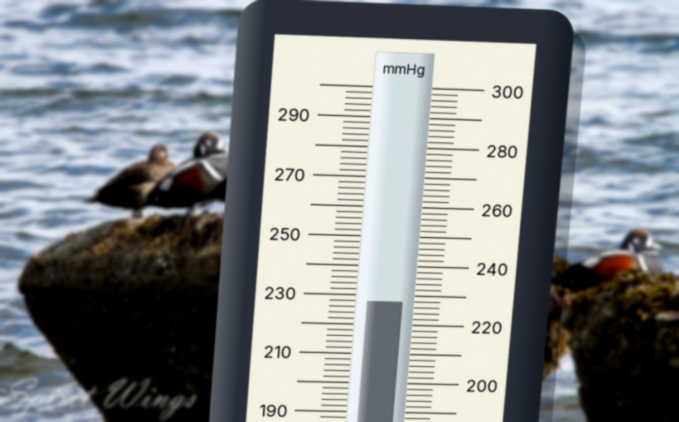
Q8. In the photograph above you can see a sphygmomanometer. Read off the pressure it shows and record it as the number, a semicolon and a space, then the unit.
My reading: 228; mmHg
